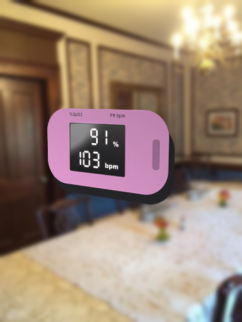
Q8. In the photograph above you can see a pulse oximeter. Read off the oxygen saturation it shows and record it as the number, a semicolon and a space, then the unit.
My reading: 91; %
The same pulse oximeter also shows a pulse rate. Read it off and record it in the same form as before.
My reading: 103; bpm
